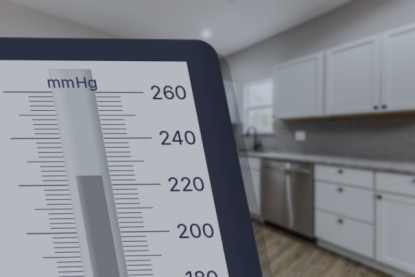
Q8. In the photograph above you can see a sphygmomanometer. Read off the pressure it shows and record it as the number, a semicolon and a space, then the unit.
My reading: 224; mmHg
